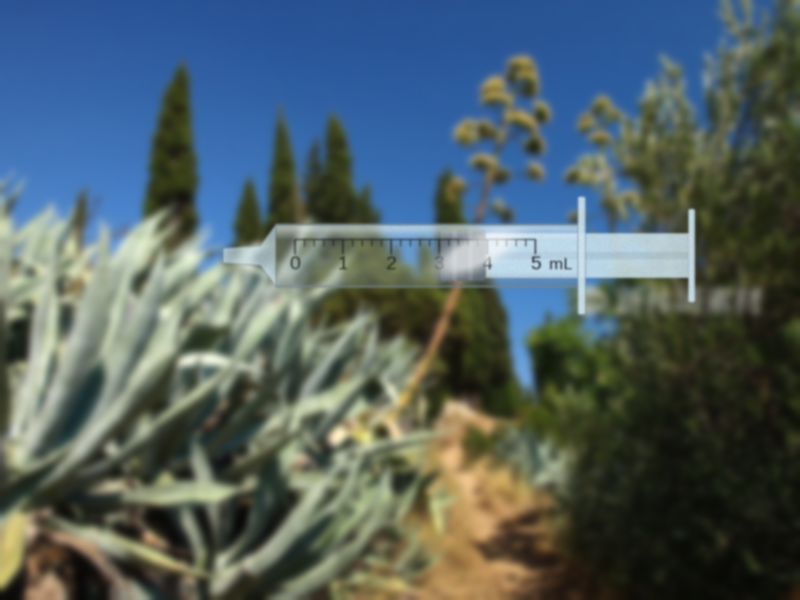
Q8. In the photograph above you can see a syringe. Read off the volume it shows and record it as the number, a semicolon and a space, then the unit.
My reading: 3; mL
